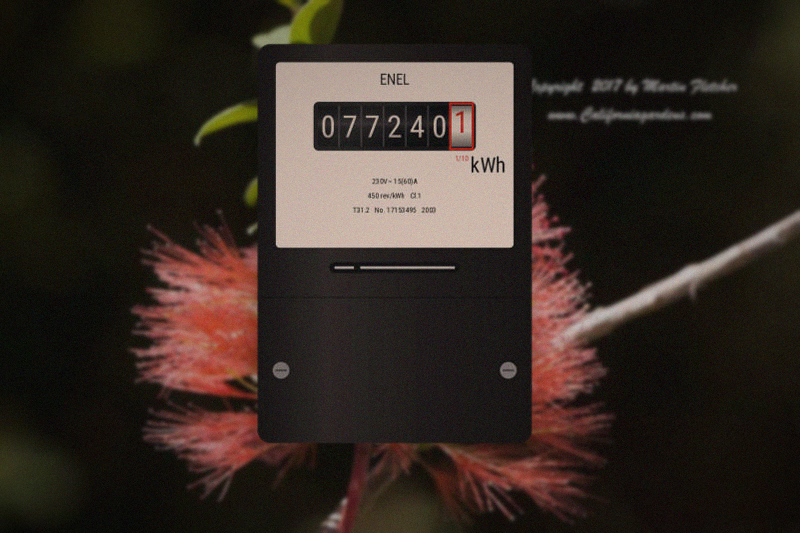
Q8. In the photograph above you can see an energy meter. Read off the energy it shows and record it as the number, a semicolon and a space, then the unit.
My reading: 77240.1; kWh
